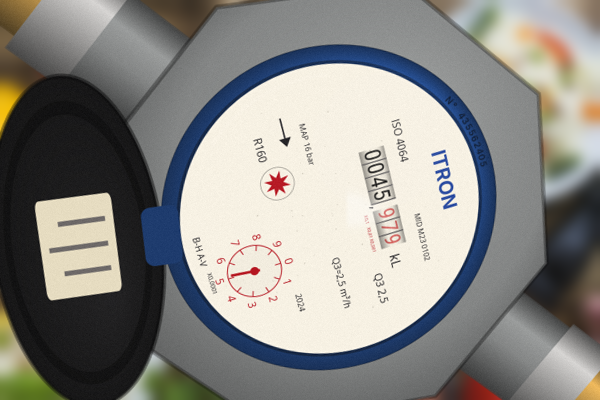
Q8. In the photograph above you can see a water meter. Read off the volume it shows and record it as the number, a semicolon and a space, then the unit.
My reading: 45.9795; kL
